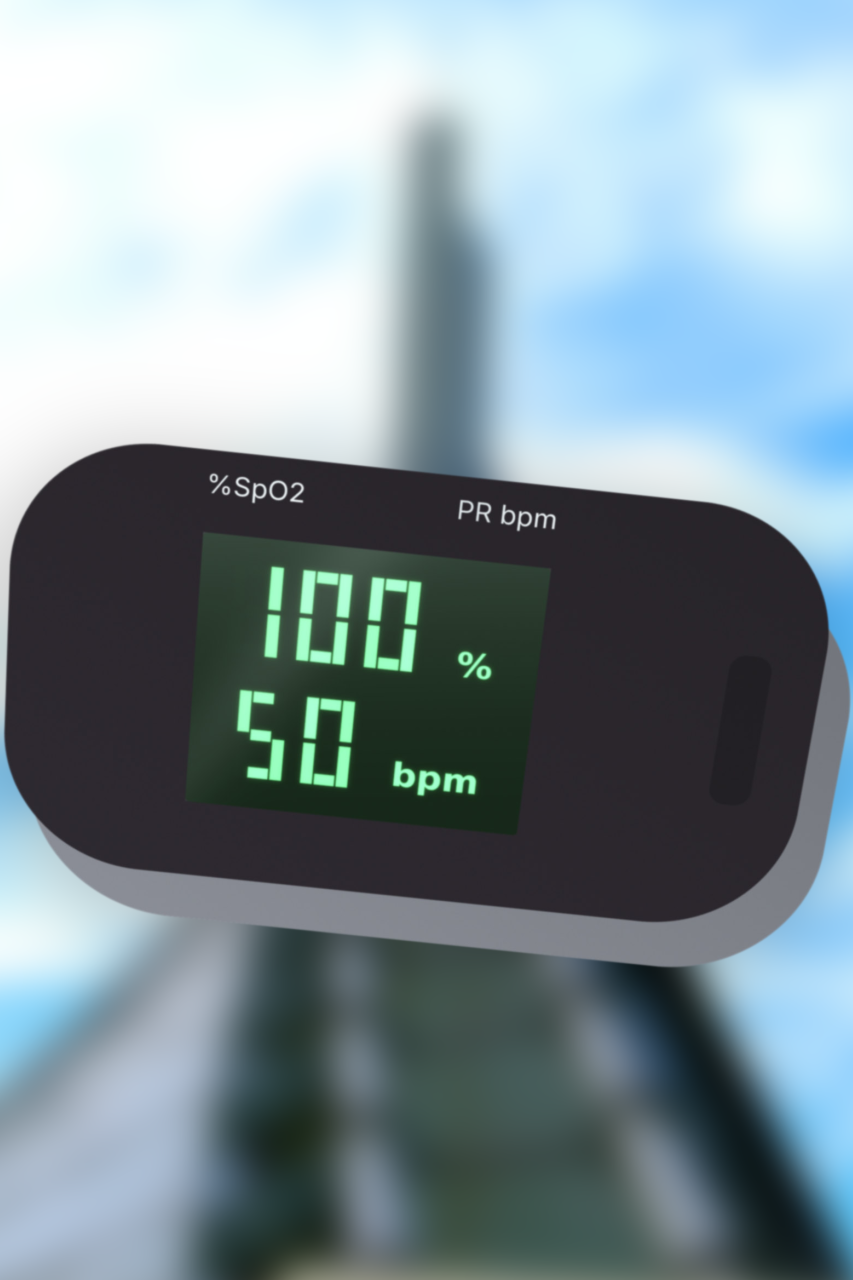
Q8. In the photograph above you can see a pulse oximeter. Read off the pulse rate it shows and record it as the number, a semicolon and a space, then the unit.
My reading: 50; bpm
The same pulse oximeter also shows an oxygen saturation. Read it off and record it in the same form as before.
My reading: 100; %
